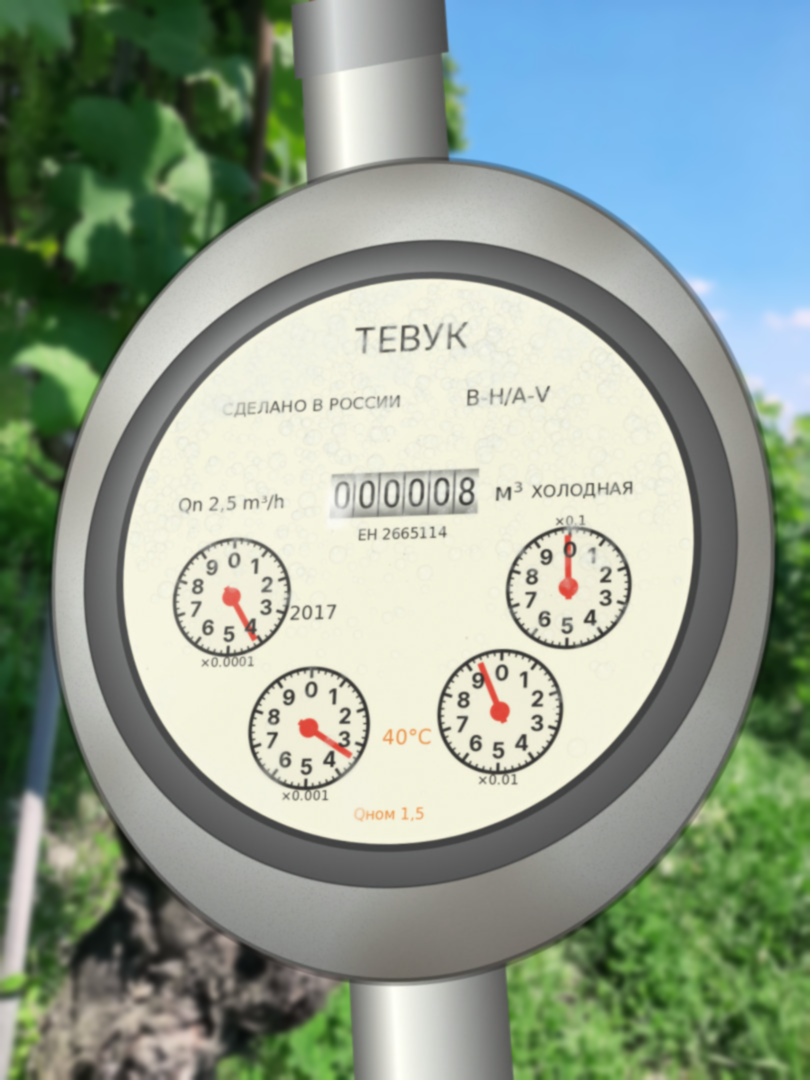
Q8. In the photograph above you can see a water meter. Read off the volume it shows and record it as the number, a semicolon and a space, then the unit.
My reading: 7.9934; m³
